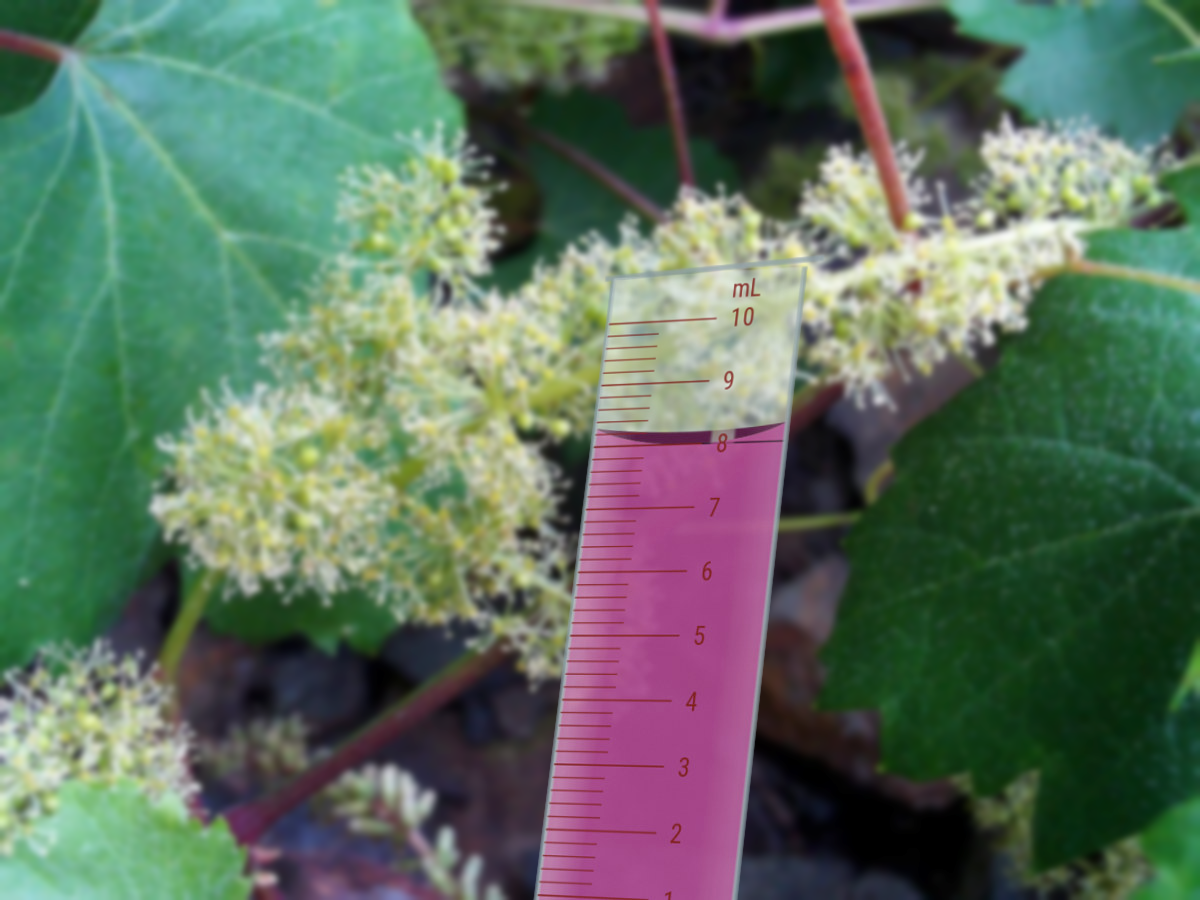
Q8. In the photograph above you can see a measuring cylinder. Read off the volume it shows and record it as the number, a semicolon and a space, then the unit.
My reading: 8; mL
